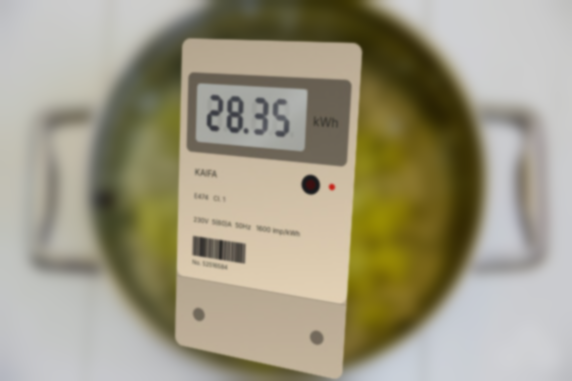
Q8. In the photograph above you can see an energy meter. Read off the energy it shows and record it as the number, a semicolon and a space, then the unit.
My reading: 28.35; kWh
